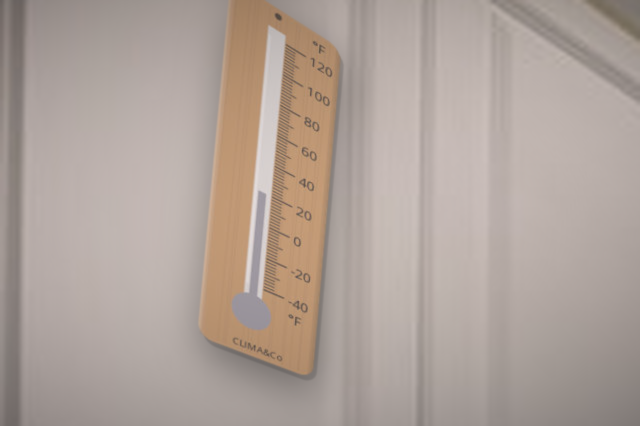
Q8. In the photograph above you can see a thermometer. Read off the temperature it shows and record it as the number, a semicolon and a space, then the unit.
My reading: 20; °F
